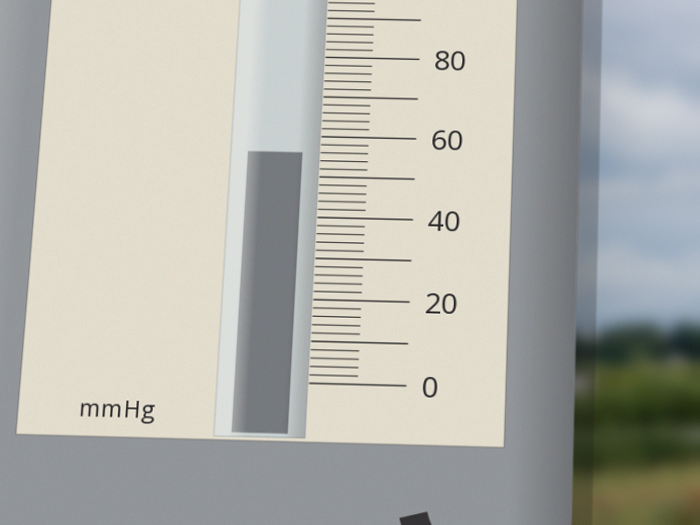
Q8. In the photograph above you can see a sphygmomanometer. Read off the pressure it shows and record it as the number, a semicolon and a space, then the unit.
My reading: 56; mmHg
